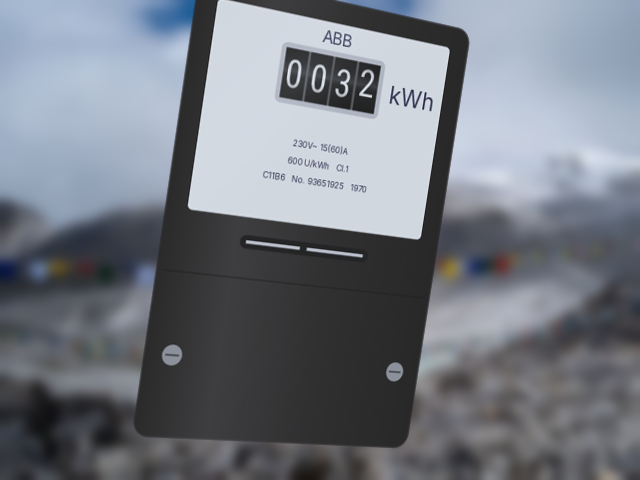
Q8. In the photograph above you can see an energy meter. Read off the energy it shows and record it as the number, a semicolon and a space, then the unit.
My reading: 32; kWh
